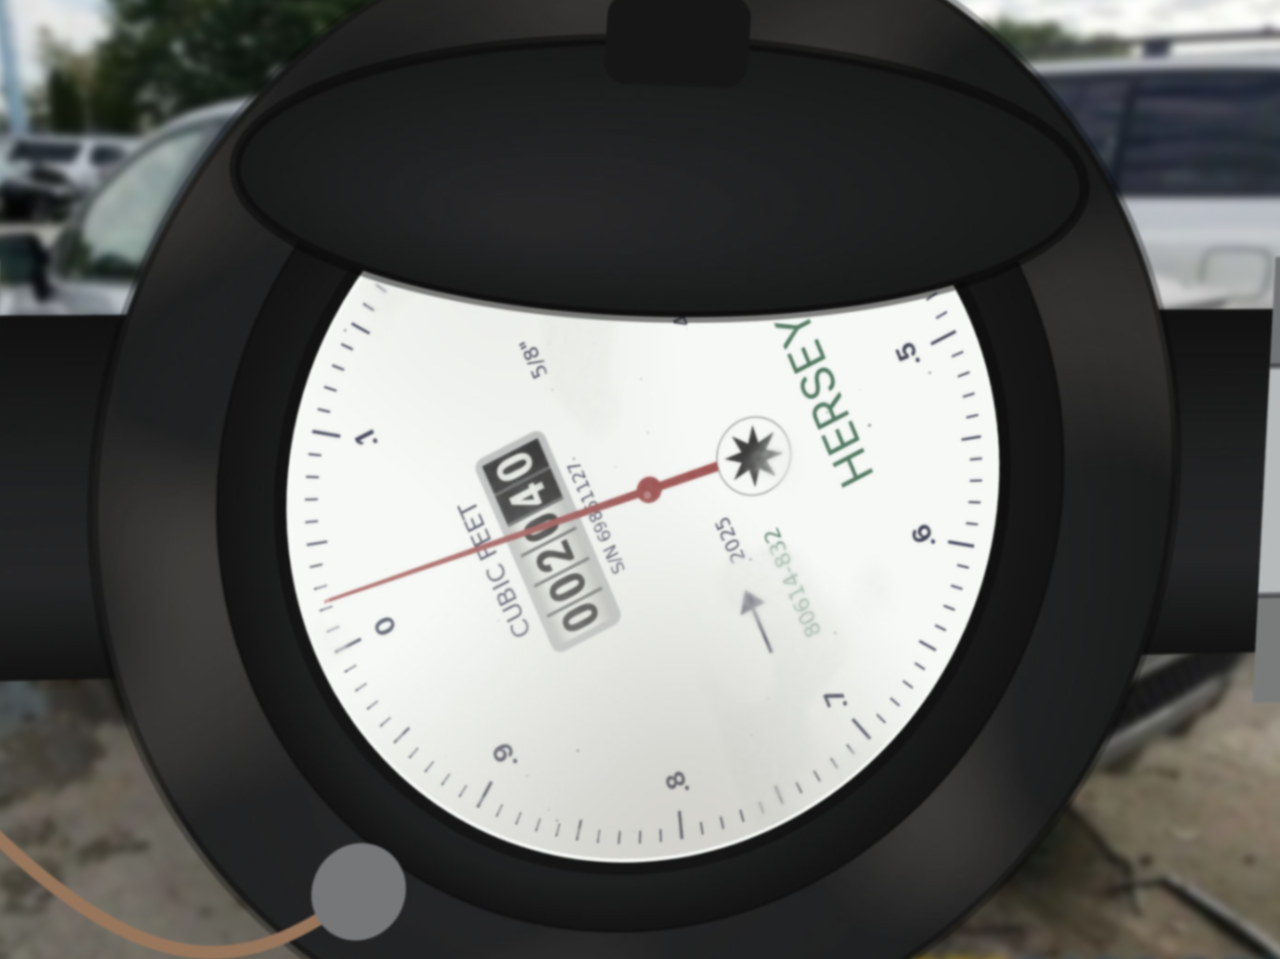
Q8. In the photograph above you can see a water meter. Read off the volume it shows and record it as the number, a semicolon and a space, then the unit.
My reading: 2040.02; ft³
